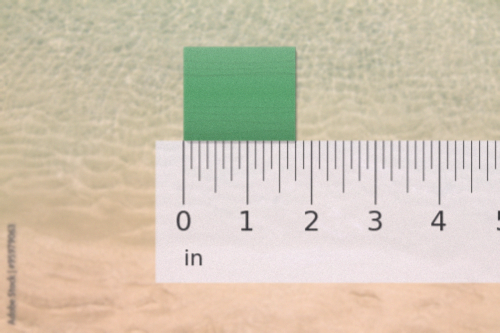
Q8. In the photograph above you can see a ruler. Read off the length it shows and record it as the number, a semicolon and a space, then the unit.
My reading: 1.75; in
